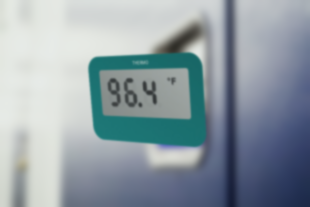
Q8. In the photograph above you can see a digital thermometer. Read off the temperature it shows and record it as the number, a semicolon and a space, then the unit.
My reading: 96.4; °F
